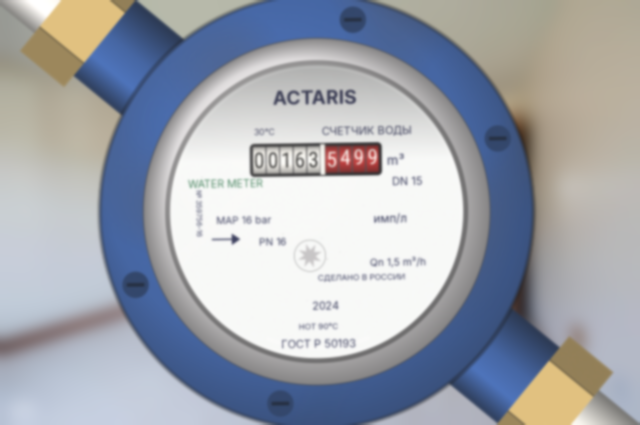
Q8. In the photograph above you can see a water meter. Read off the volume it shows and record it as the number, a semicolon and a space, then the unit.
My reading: 163.5499; m³
